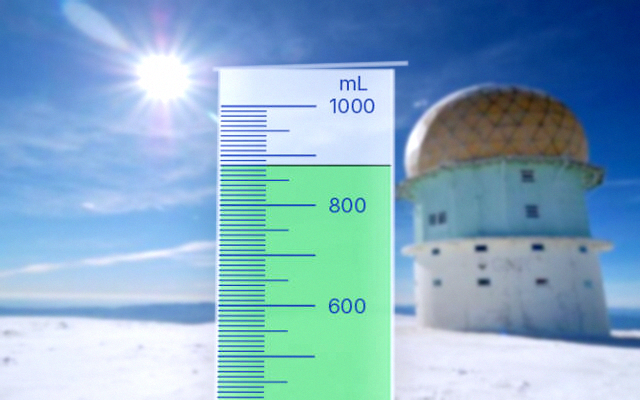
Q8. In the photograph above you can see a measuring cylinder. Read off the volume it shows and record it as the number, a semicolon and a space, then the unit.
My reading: 880; mL
